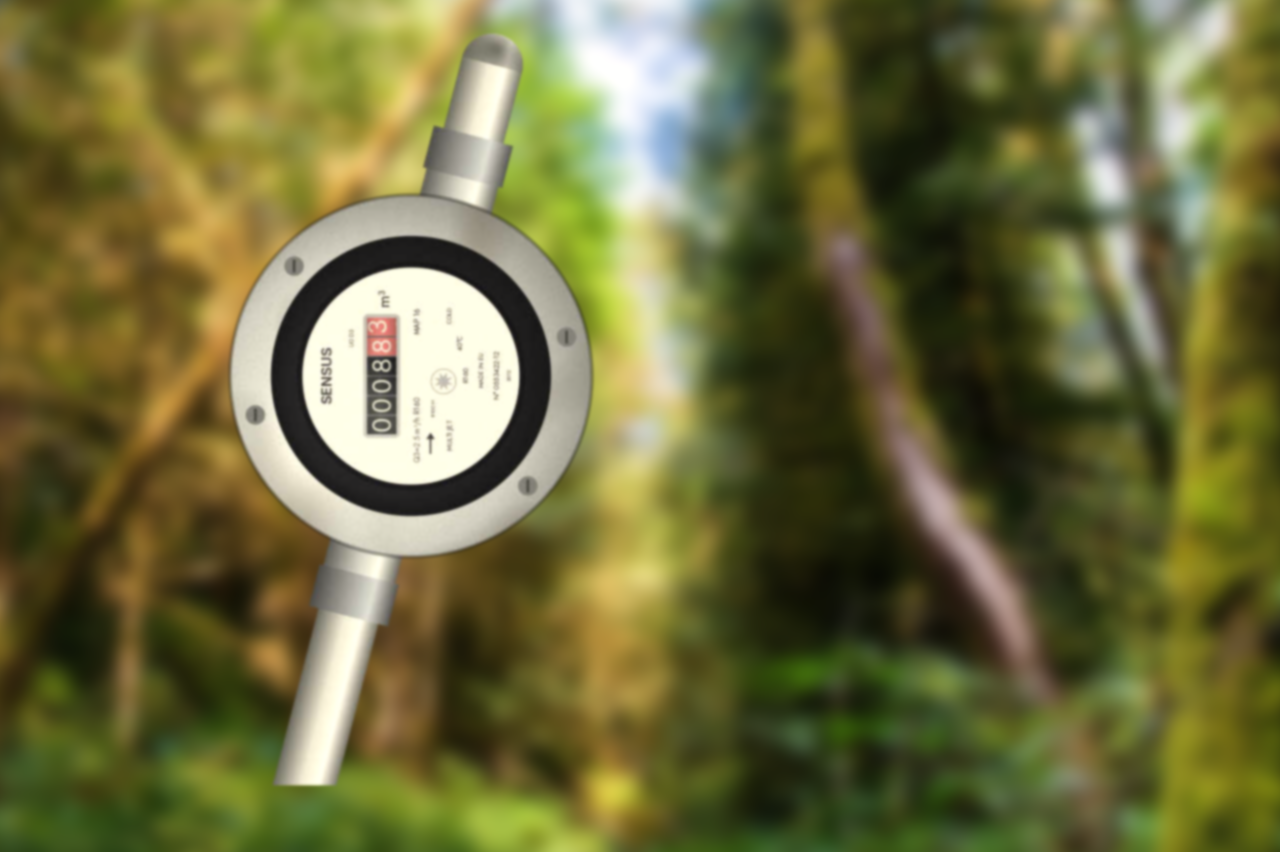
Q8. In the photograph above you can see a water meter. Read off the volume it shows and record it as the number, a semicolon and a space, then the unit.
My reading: 8.83; m³
